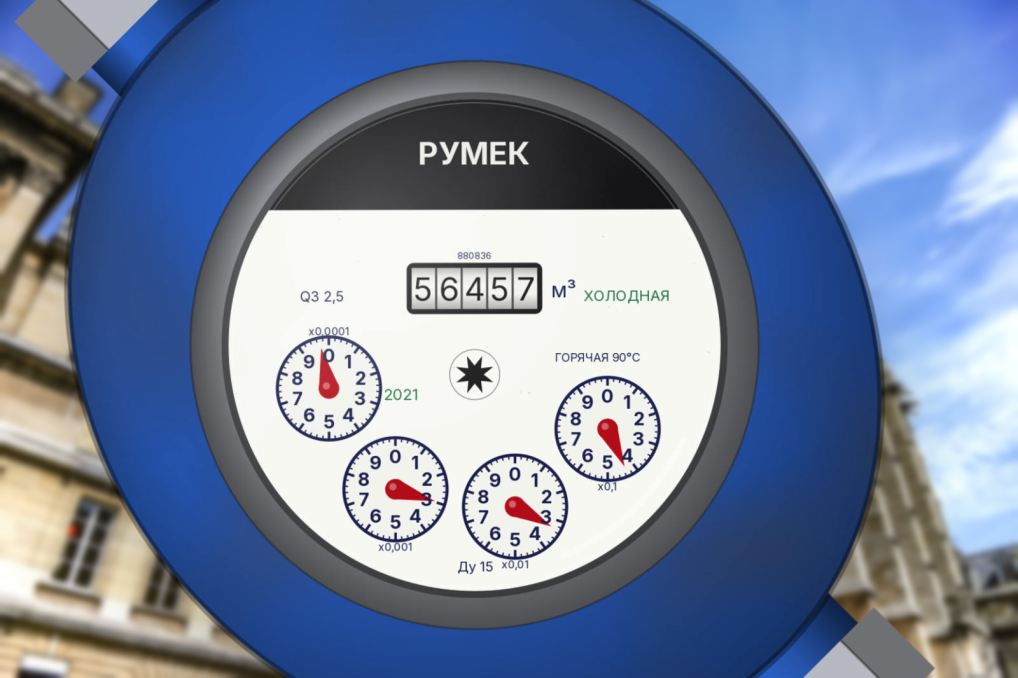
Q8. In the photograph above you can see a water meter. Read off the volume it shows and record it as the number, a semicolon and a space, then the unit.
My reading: 56457.4329; m³
